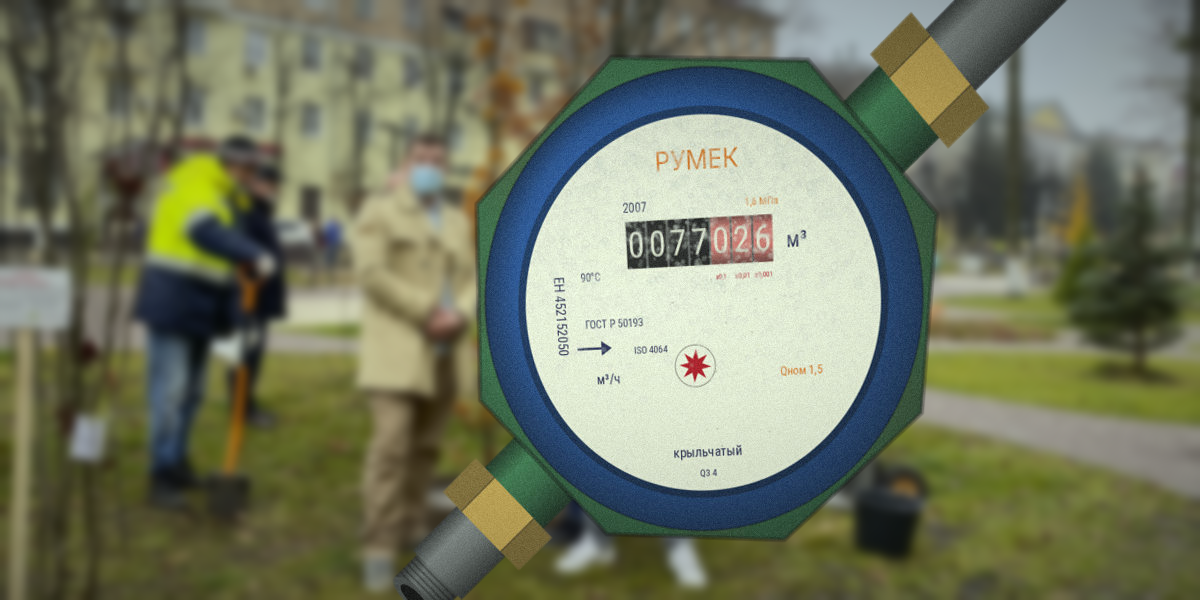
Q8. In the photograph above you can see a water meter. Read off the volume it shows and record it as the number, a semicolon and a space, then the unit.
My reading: 77.026; m³
